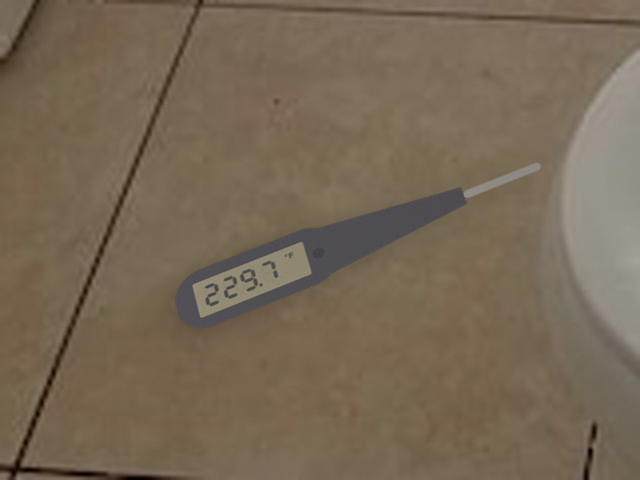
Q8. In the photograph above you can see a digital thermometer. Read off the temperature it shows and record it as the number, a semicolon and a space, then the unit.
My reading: 229.7; °F
